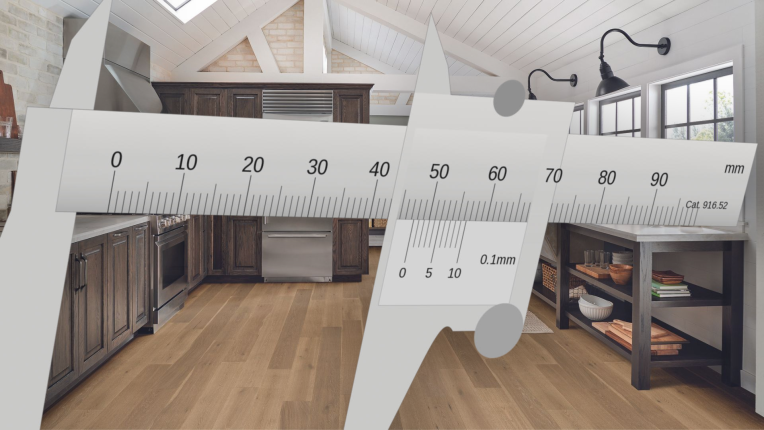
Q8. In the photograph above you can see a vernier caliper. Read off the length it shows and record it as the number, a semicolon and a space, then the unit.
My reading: 47.4; mm
